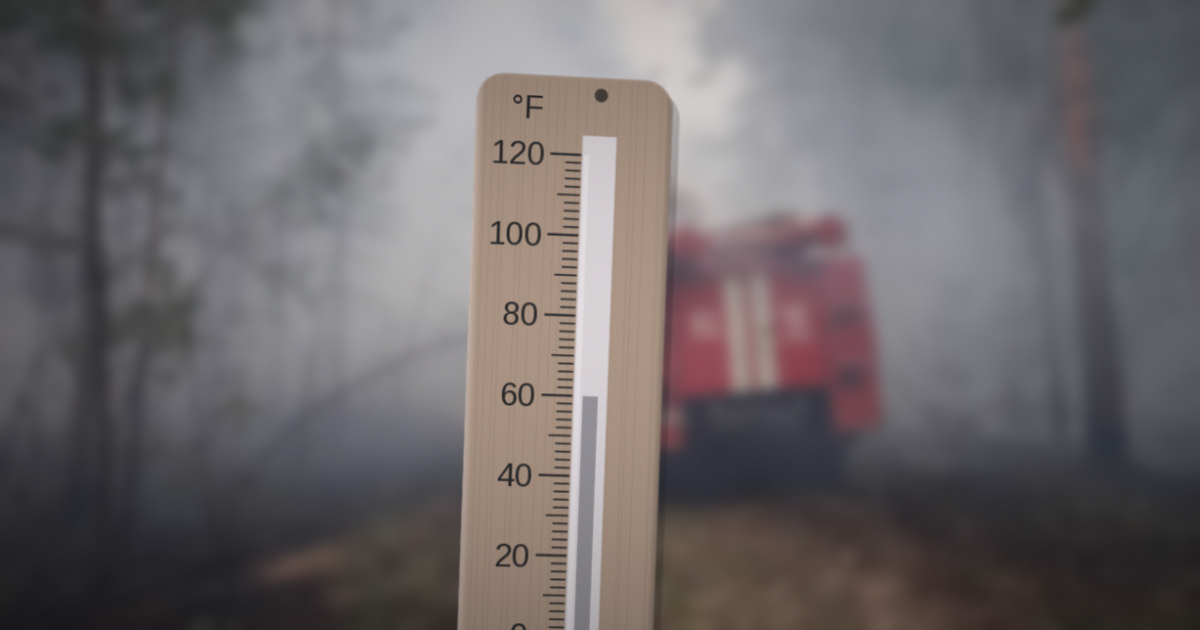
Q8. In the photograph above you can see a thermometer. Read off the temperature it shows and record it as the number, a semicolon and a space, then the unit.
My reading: 60; °F
